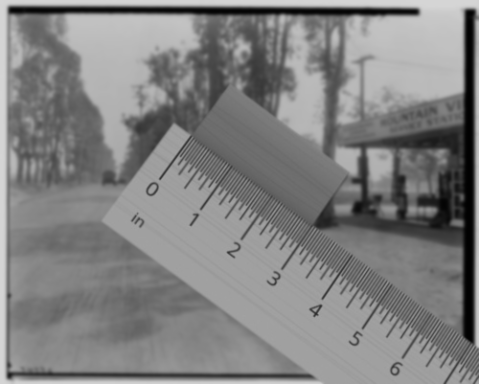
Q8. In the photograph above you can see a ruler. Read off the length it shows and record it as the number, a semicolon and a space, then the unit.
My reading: 3; in
